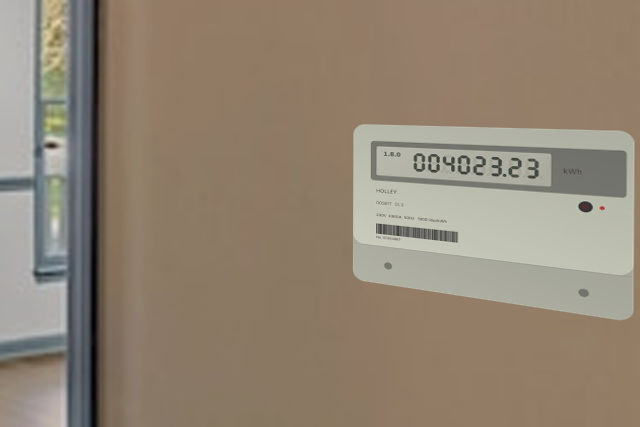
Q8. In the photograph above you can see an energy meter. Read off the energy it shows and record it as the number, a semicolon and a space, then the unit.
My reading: 4023.23; kWh
